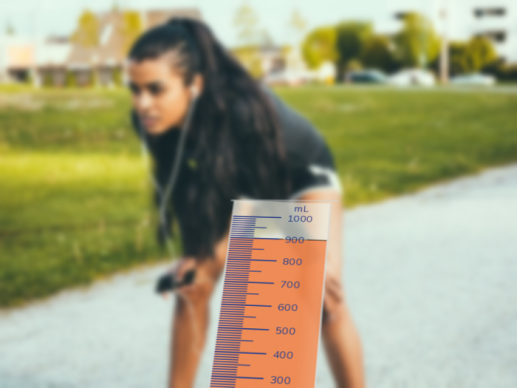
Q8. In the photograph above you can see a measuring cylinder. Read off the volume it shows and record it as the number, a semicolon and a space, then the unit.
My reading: 900; mL
